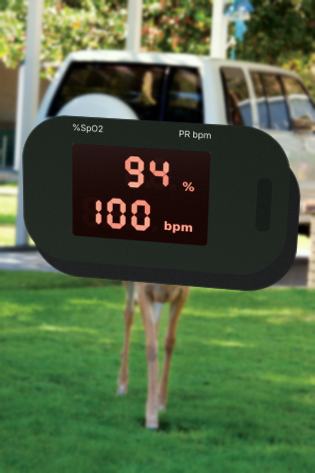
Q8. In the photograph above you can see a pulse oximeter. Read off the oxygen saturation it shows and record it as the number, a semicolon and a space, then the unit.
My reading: 94; %
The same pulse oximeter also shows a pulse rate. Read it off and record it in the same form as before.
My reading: 100; bpm
